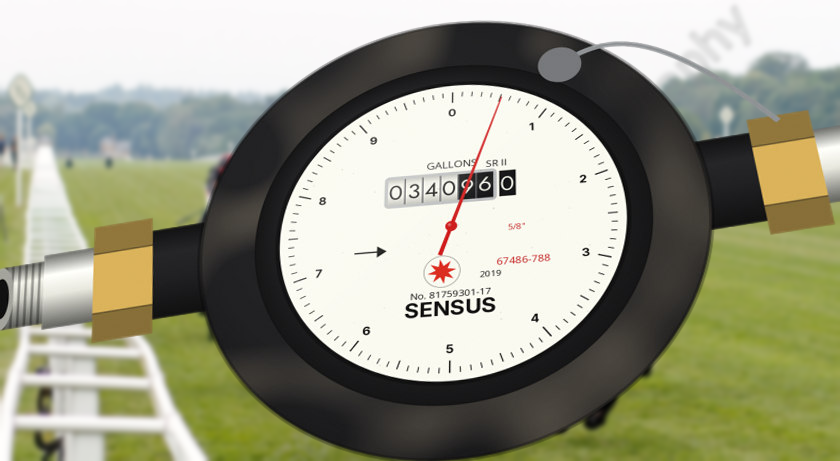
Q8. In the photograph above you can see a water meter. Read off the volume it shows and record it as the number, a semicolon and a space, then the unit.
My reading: 340960.5; gal
